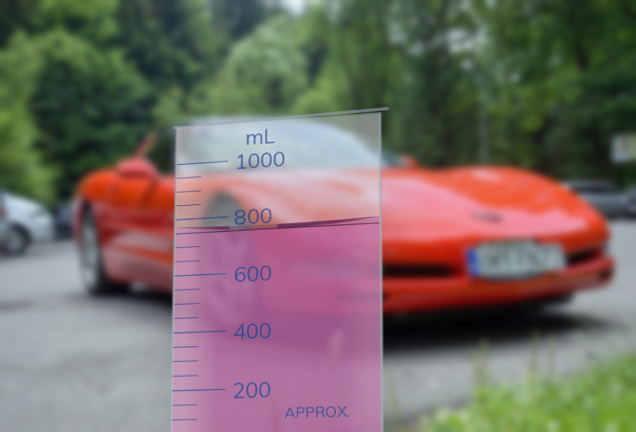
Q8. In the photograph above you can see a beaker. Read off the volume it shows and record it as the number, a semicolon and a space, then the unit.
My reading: 750; mL
